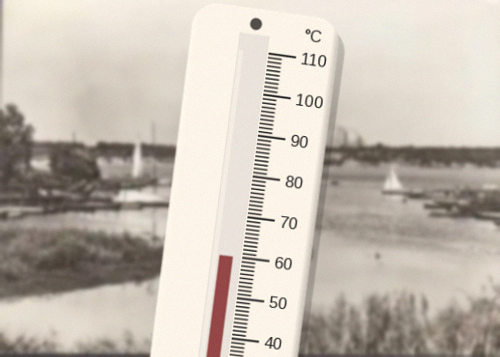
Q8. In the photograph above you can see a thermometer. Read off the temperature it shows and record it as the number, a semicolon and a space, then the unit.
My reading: 60; °C
